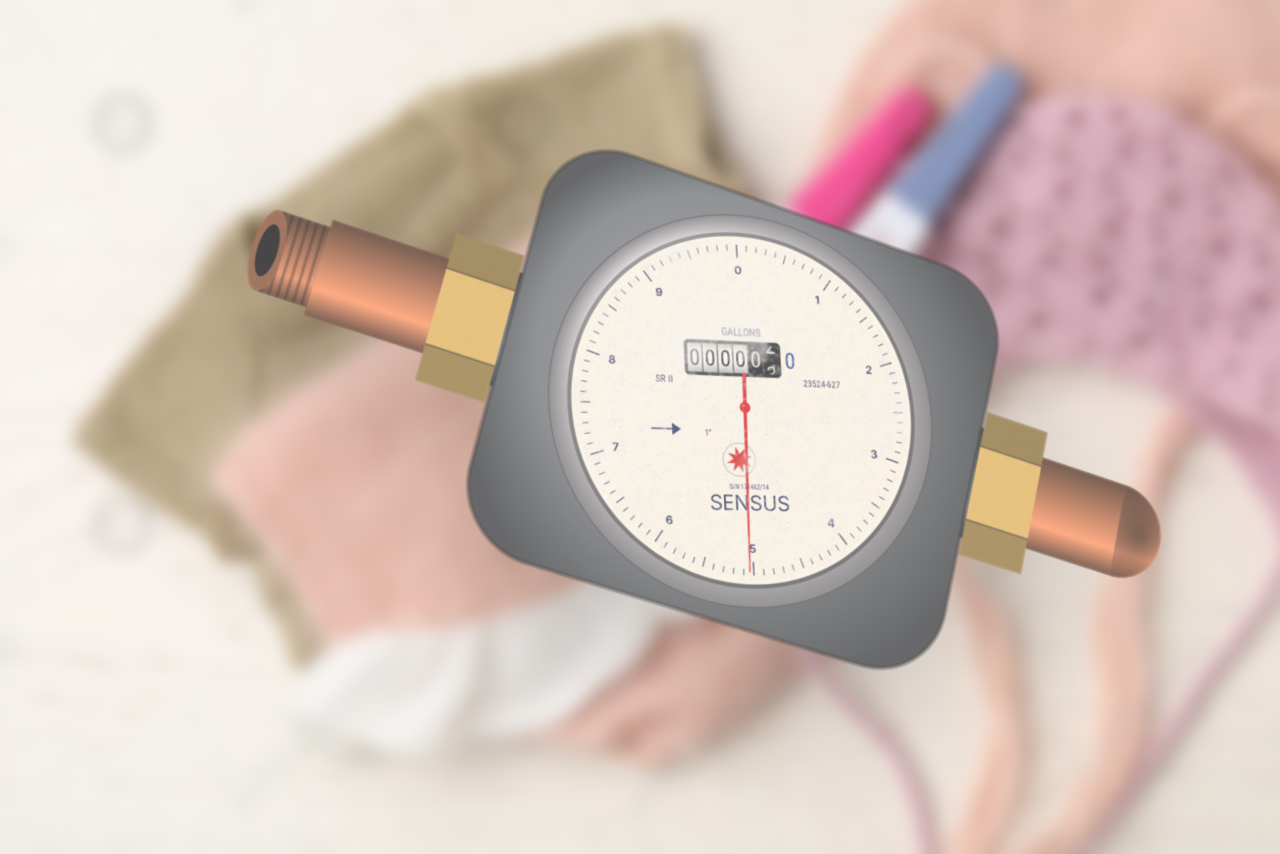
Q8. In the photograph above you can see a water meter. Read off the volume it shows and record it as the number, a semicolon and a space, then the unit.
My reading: 25.0; gal
